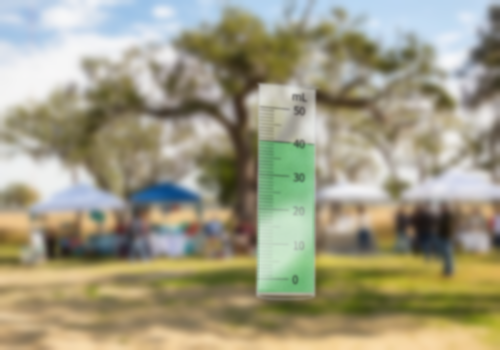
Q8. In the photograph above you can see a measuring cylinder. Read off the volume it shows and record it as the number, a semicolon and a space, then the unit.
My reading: 40; mL
